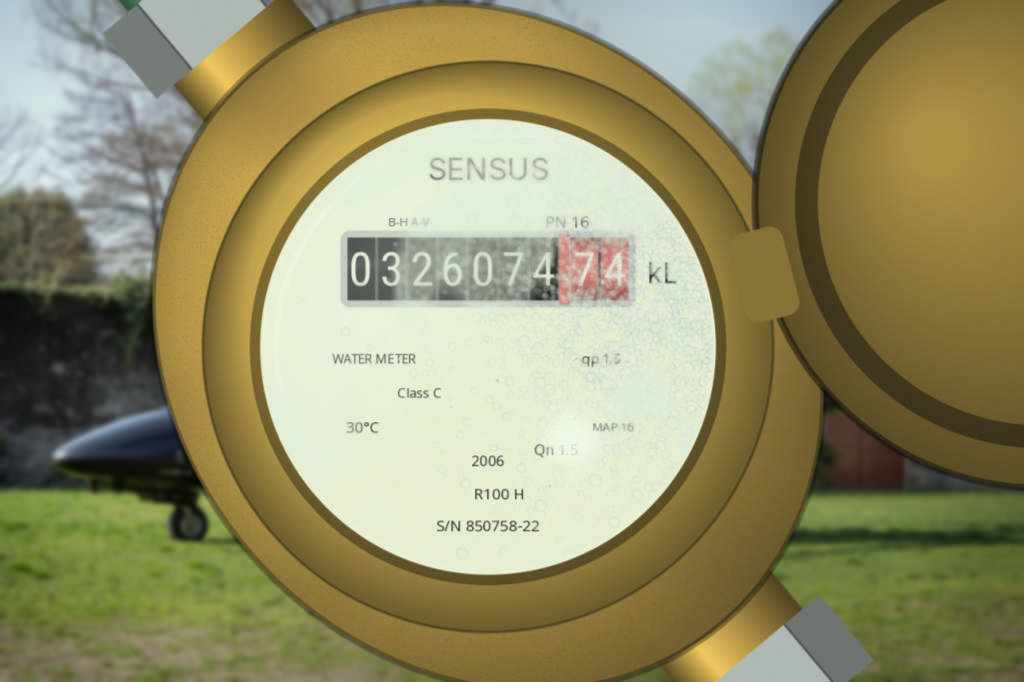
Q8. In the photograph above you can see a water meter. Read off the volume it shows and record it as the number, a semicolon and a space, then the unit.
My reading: 326074.74; kL
